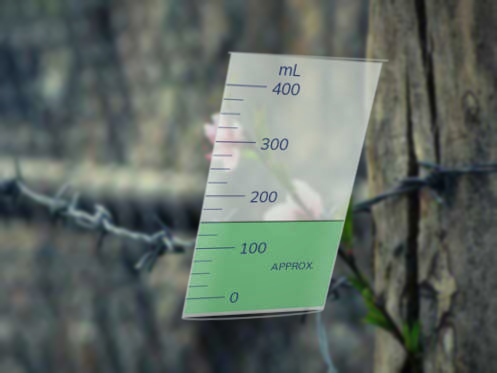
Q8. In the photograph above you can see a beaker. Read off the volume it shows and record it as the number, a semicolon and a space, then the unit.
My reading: 150; mL
